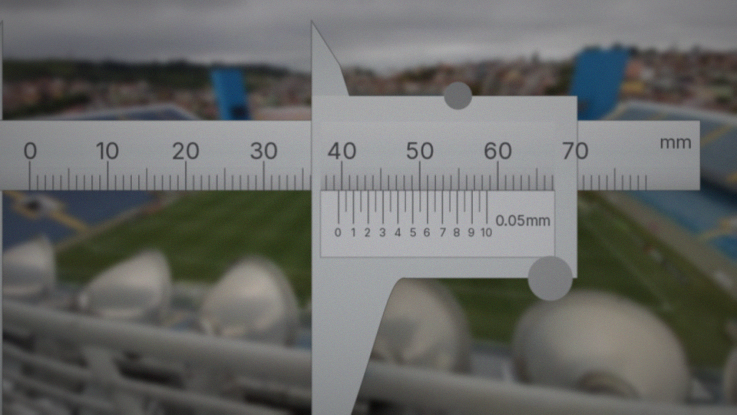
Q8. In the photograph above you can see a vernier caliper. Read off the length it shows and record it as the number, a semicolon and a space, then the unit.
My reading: 39.6; mm
